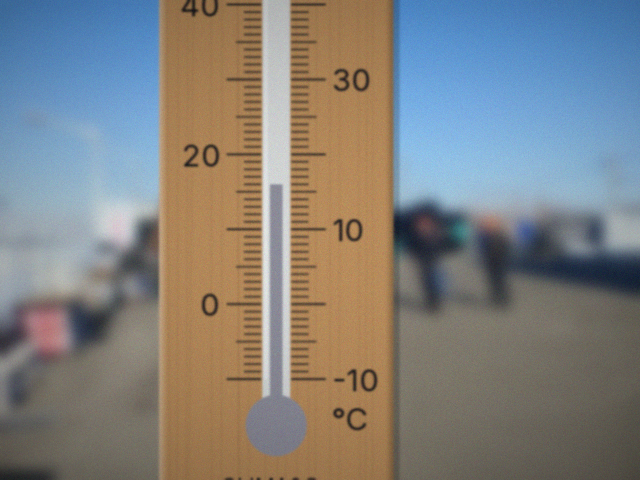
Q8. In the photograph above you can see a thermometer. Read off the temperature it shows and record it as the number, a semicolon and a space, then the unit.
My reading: 16; °C
